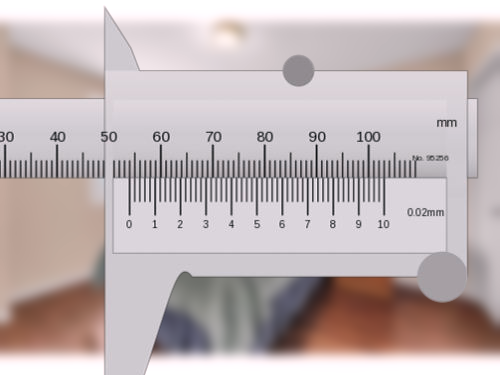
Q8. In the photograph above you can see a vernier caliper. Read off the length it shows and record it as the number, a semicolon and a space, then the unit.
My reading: 54.0; mm
